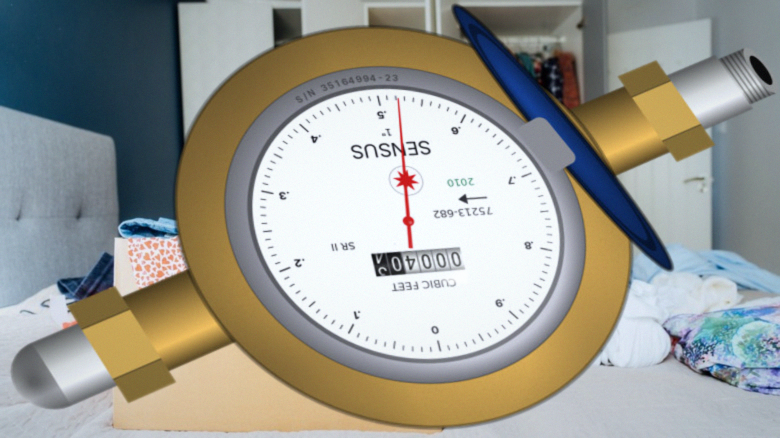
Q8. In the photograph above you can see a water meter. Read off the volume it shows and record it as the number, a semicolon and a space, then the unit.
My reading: 403.52; ft³
